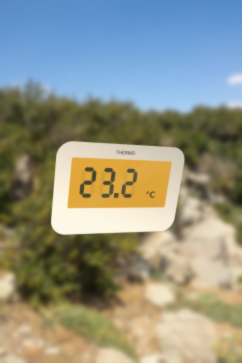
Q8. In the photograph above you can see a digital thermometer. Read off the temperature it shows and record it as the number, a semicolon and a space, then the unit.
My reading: 23.2; °C
